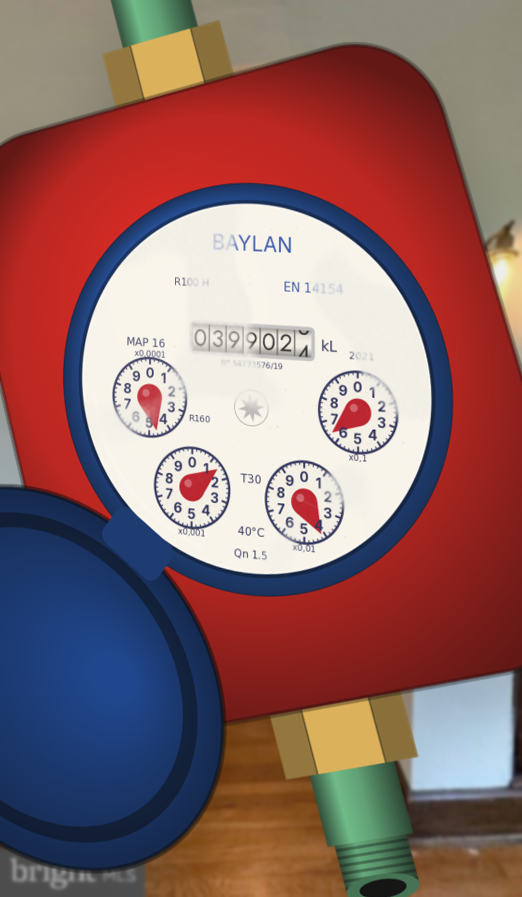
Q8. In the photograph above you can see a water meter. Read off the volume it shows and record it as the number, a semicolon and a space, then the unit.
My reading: 399023.6414; kL
